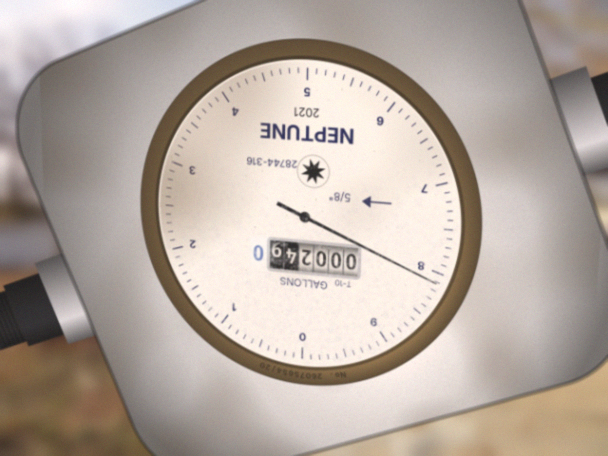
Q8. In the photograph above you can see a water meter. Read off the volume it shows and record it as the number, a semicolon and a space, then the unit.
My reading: 2488.1; gal
